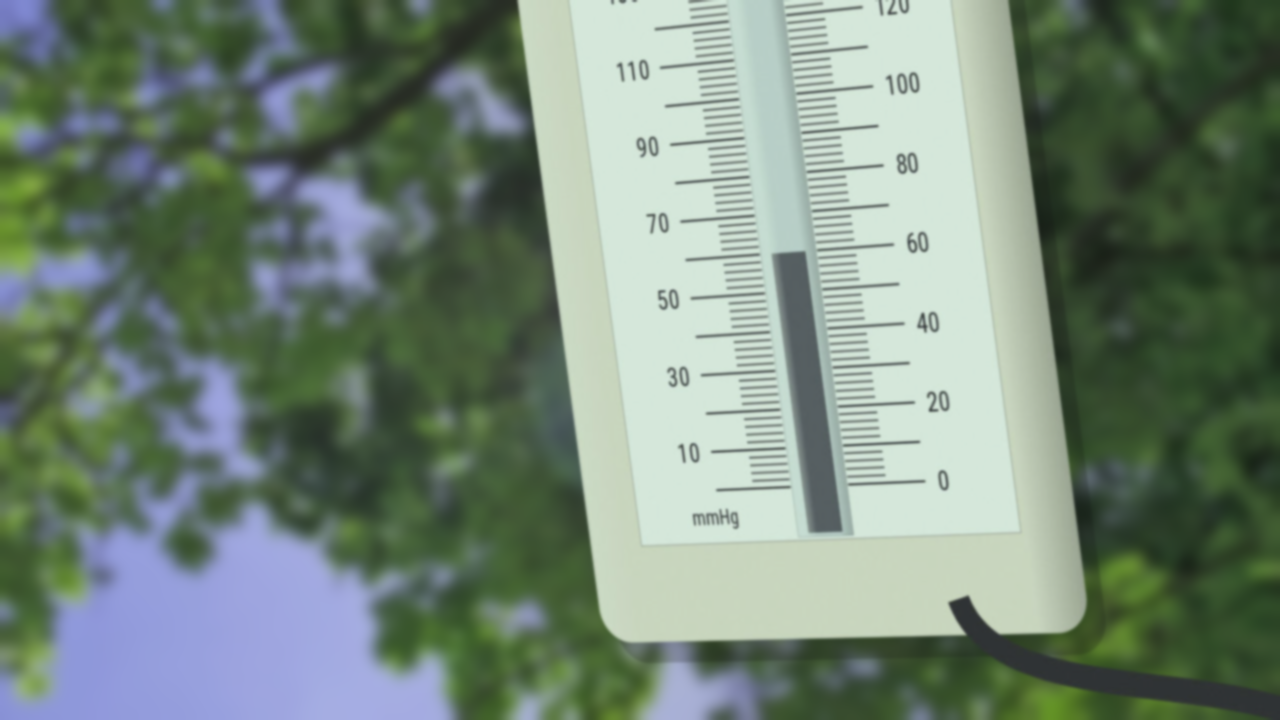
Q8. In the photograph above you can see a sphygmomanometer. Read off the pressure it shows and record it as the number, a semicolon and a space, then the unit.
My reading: 60; mmHg
